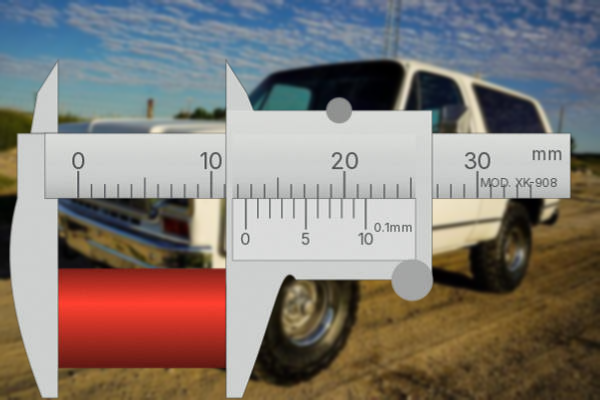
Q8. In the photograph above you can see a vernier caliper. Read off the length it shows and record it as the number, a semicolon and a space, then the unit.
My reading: 12.6; mm
